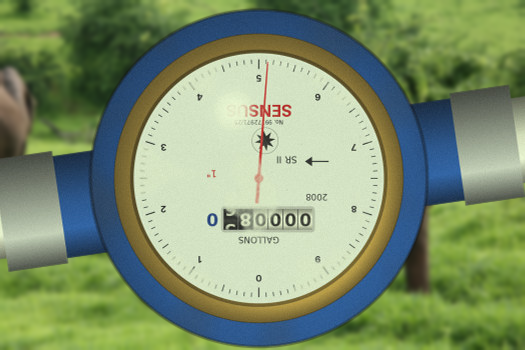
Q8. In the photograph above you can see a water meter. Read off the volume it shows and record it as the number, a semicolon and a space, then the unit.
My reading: 855.1; gal
